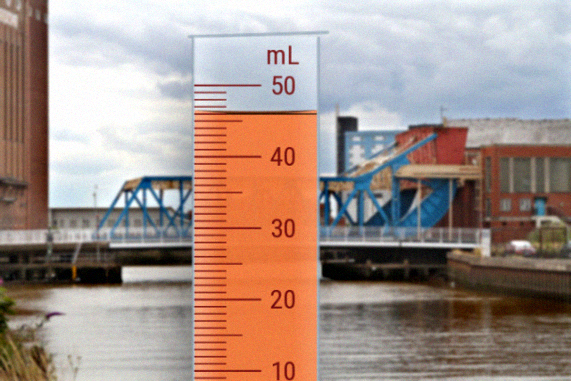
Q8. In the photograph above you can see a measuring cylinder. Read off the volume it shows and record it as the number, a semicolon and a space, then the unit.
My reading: 46; mL
